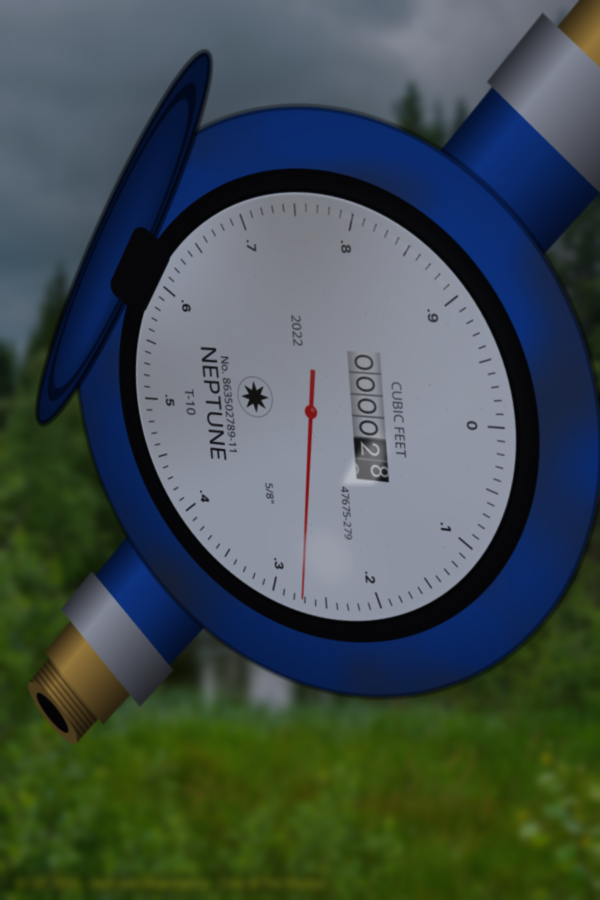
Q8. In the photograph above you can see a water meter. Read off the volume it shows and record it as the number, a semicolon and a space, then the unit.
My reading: 28.27; ft³
